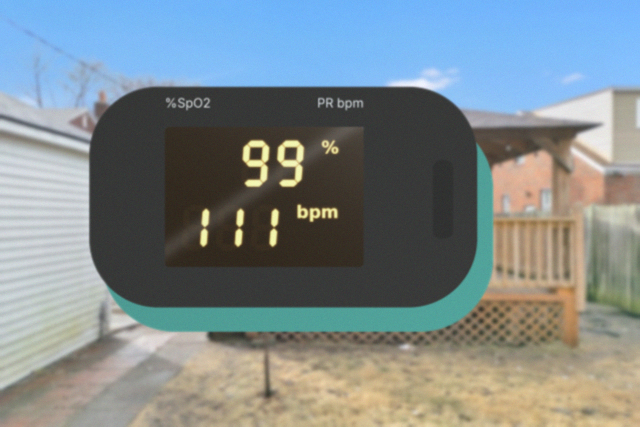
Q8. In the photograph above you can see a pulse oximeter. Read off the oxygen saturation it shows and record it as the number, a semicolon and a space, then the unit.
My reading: 99; %
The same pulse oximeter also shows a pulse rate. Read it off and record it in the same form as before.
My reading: 111; bpm
